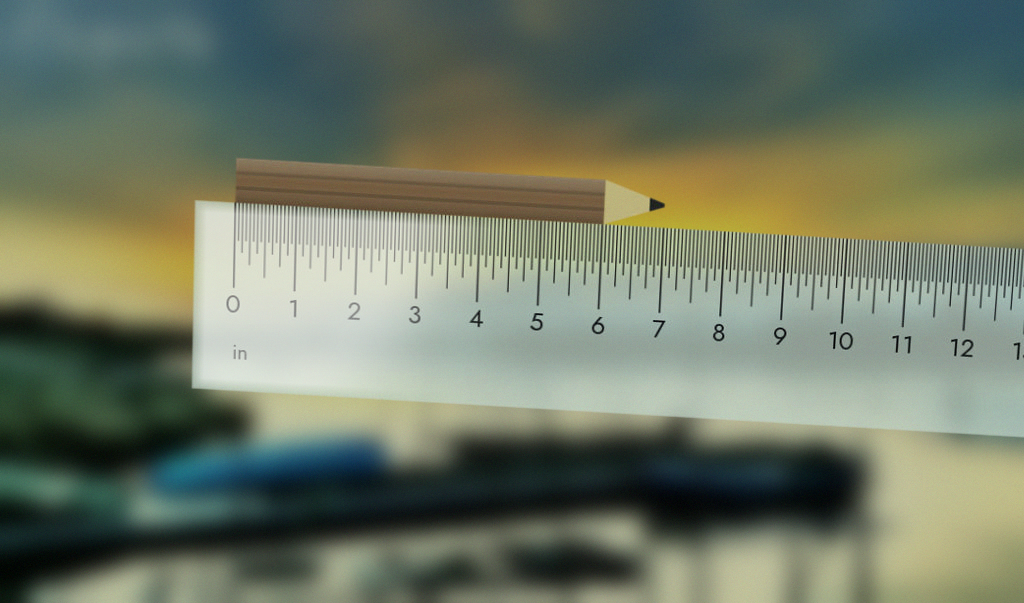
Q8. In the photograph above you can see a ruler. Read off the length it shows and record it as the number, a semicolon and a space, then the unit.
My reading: 7; in
